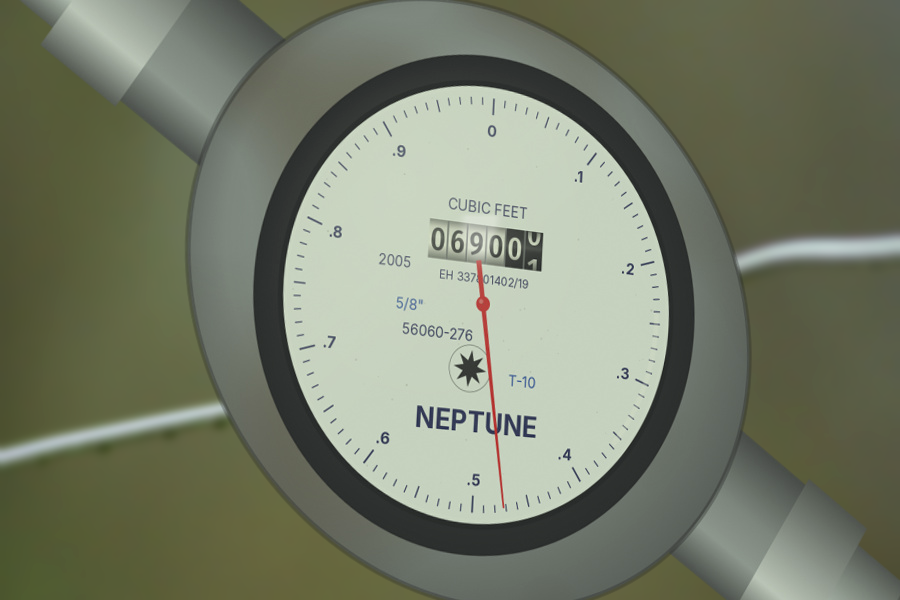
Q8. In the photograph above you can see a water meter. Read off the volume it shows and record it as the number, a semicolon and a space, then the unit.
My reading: 69000.47; ft³
